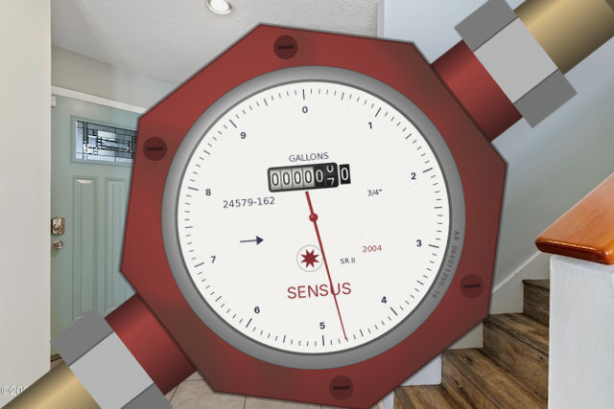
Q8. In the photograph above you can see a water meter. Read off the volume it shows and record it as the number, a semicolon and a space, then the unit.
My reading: 64.7; gal
